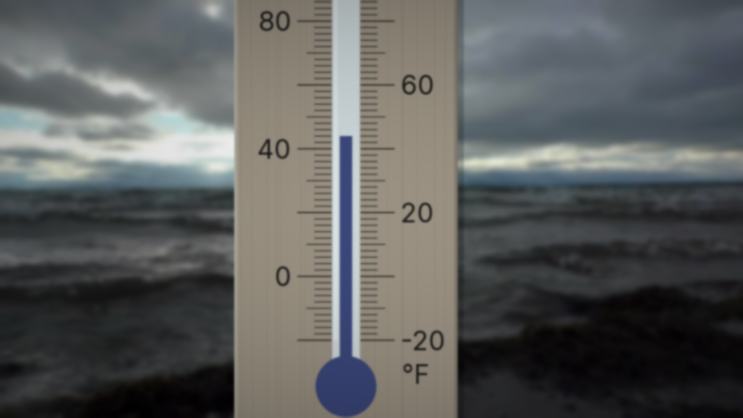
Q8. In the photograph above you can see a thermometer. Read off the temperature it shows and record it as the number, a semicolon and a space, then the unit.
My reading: 44; °F
